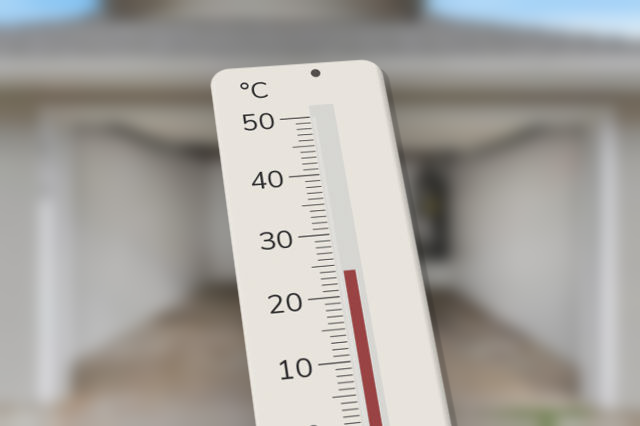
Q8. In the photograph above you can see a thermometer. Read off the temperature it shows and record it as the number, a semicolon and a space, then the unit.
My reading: 24; °C
